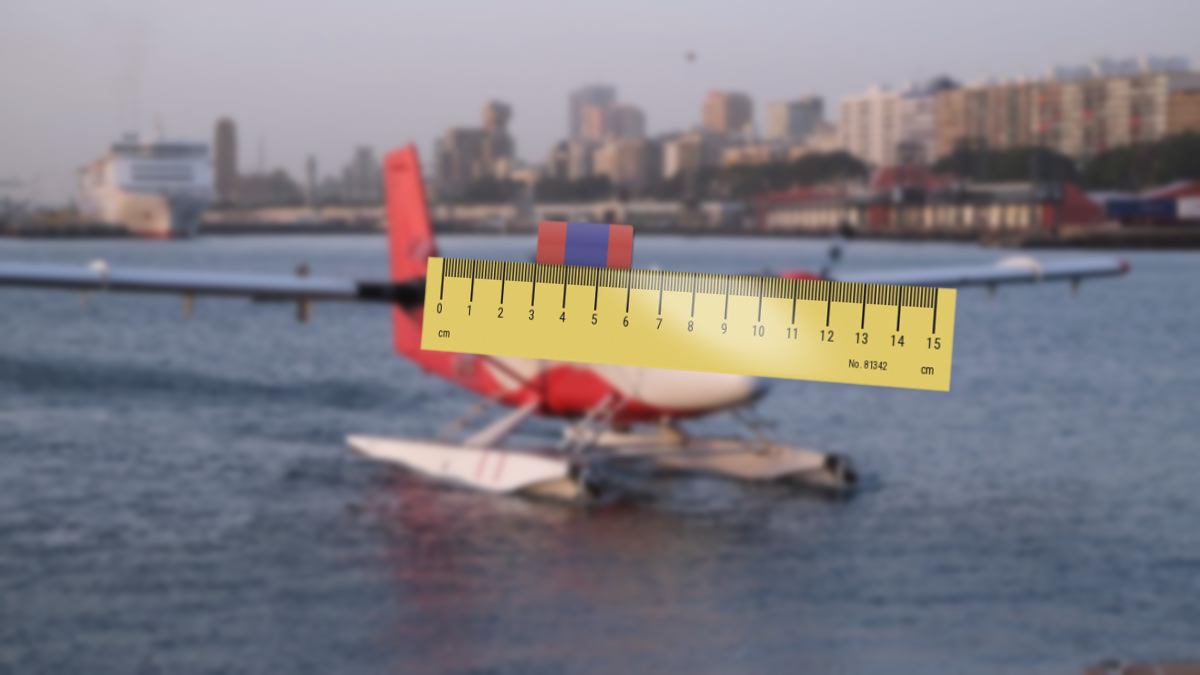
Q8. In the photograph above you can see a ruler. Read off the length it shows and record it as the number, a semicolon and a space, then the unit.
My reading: 3; cm
